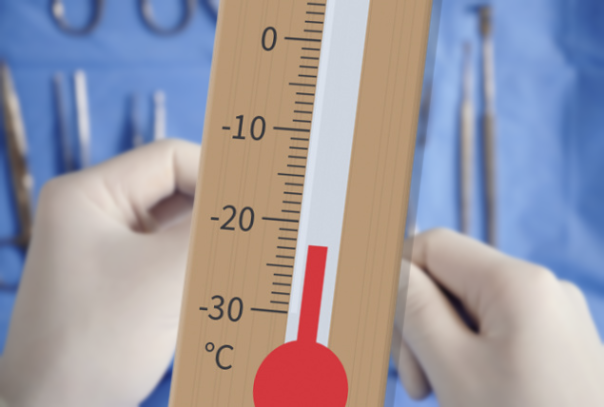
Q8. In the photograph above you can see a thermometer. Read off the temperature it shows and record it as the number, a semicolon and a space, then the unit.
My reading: -22.5; °C
